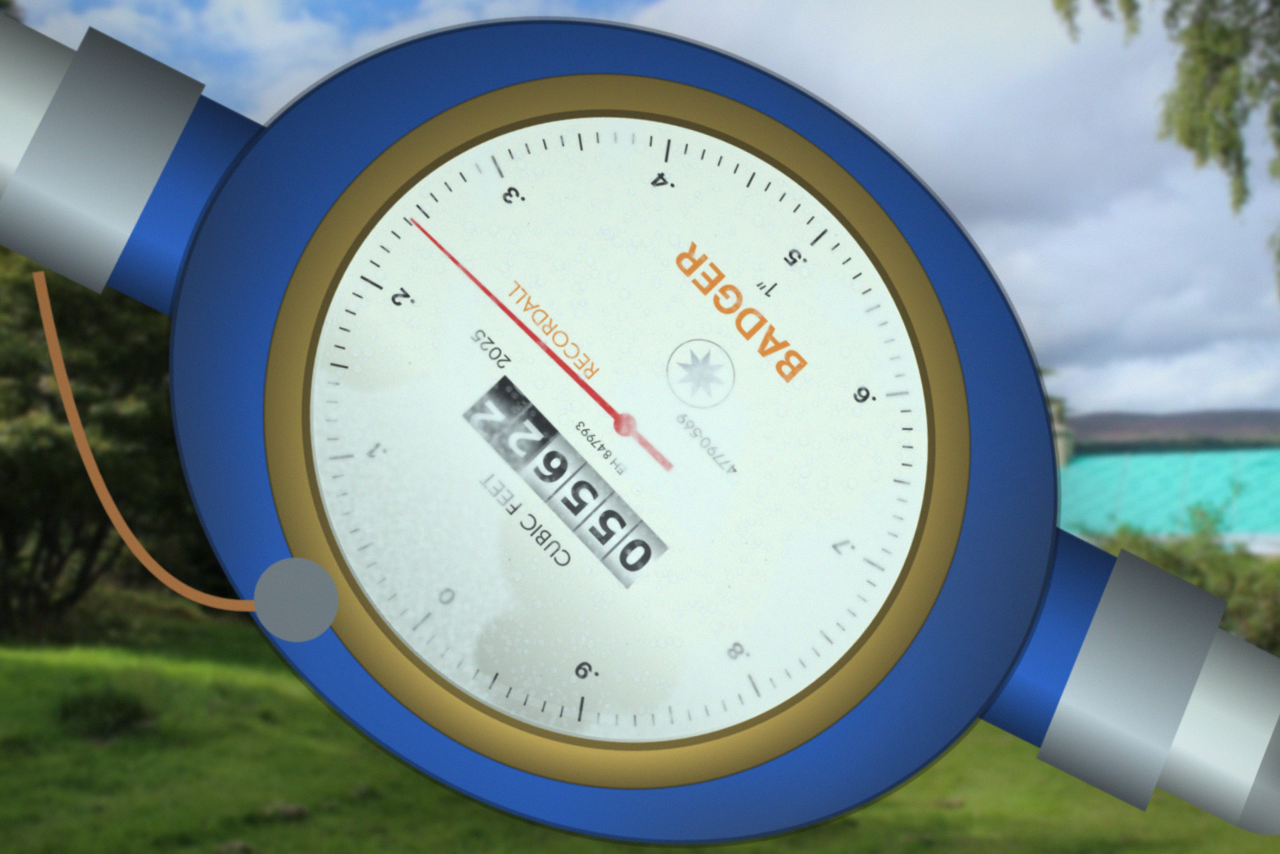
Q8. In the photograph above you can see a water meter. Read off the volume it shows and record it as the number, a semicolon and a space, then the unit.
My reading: 55622.24; ft³
